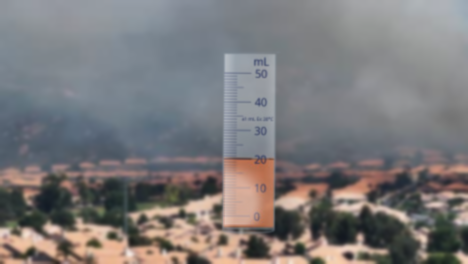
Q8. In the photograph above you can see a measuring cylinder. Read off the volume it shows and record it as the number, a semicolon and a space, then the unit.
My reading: 20; mL
